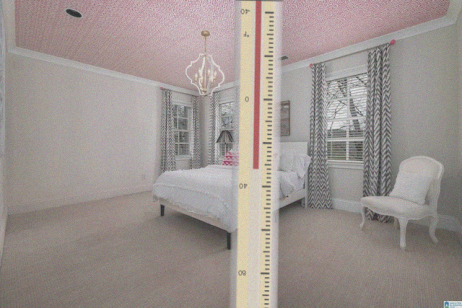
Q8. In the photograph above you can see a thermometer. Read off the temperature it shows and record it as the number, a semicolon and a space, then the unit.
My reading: 32; °F
